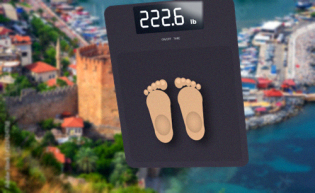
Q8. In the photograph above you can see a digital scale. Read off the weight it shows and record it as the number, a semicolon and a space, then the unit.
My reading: 222.6; lb
